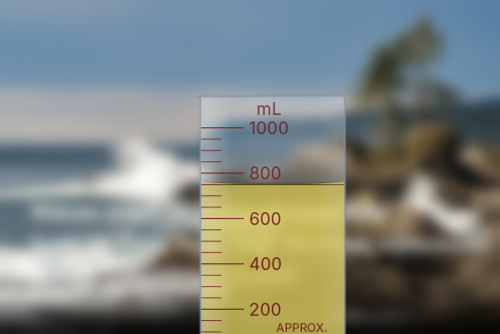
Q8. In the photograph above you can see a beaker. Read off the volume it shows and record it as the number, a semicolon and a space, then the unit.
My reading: 750; mL
